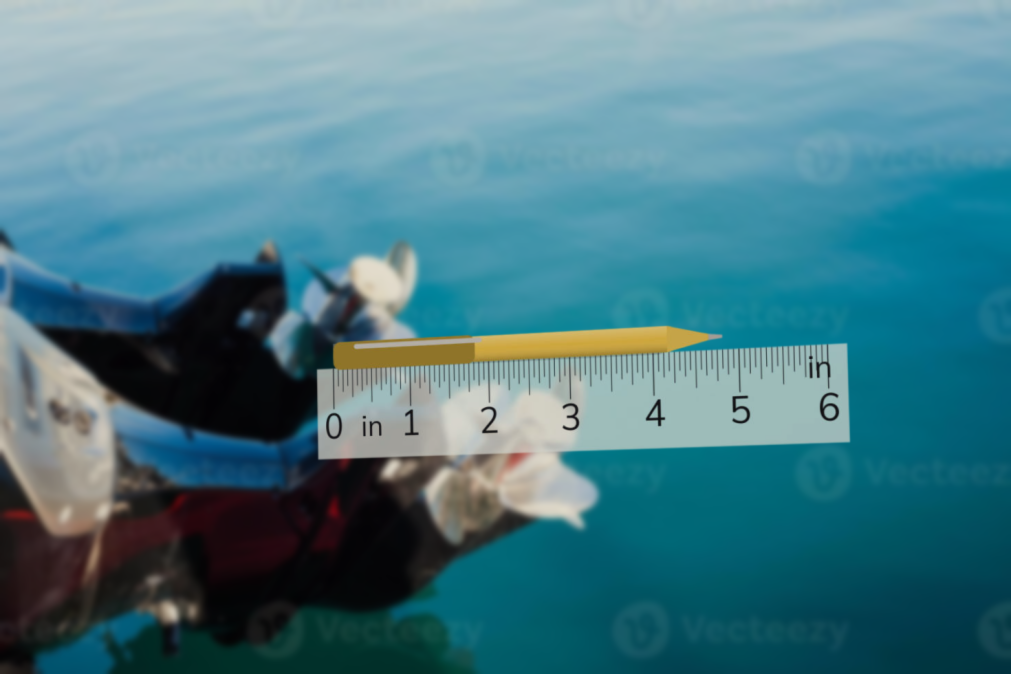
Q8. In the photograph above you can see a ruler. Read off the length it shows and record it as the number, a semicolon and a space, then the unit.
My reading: 4.8125; in
